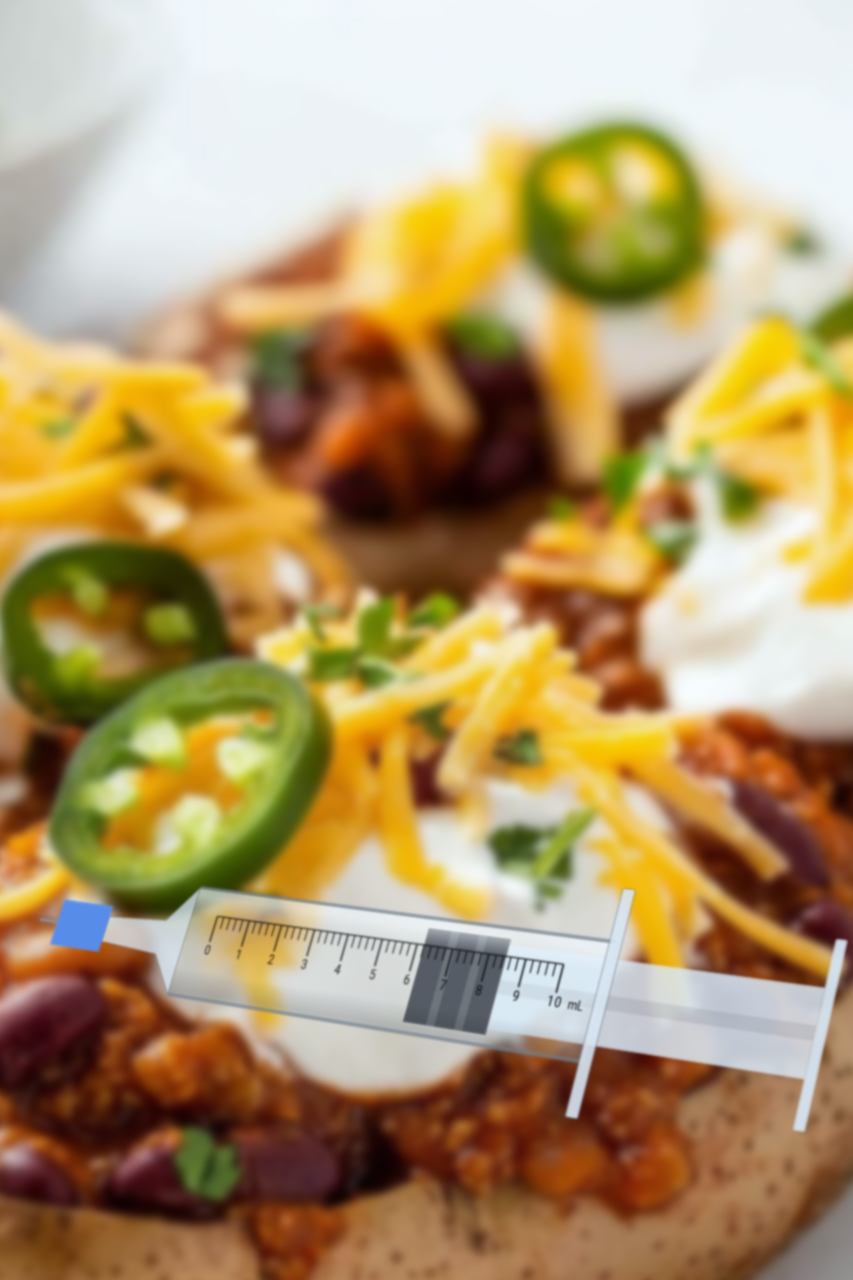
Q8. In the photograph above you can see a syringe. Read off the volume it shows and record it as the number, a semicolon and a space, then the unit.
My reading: 6.2; mL
